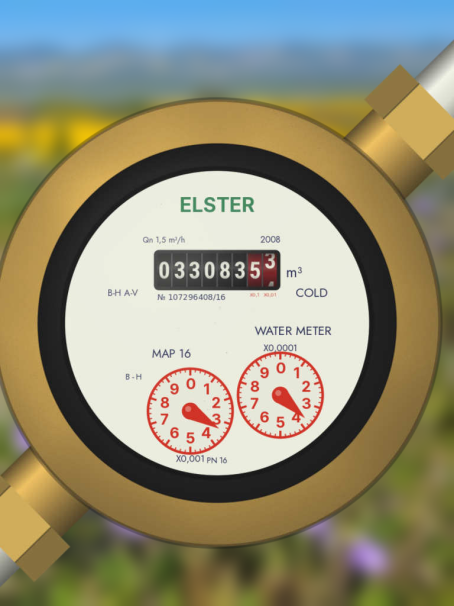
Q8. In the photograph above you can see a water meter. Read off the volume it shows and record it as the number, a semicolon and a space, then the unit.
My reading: 33083.5333; m³
